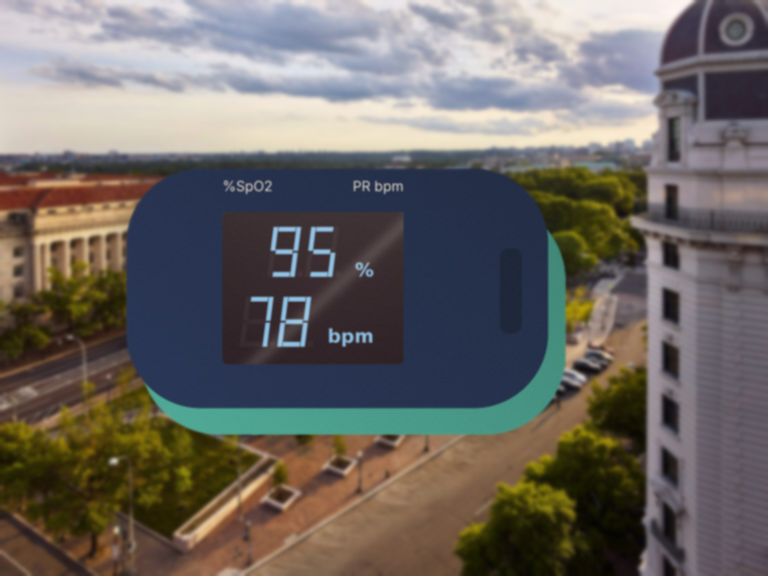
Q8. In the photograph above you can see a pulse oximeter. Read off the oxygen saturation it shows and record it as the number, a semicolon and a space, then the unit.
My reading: 95; %
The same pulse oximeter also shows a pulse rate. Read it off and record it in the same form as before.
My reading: 78; bpm
